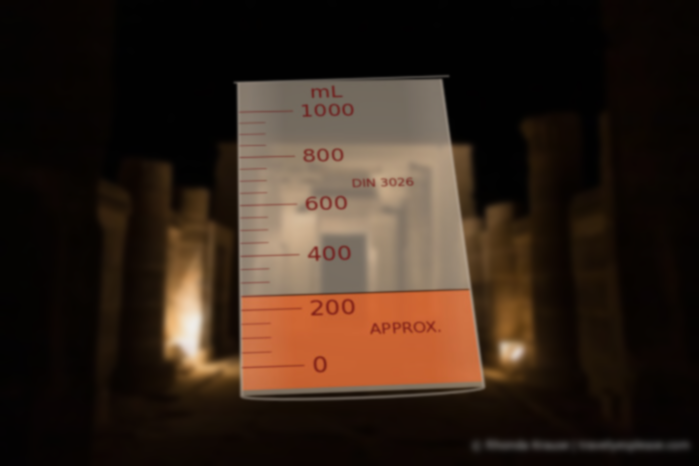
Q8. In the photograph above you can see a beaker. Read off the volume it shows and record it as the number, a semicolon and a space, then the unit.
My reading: 250; mL
